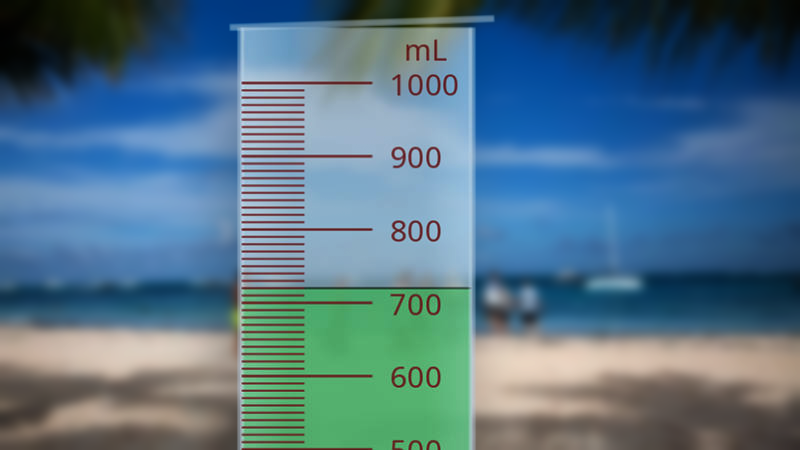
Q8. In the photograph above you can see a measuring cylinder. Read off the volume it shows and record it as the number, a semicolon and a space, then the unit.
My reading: 720; mL
